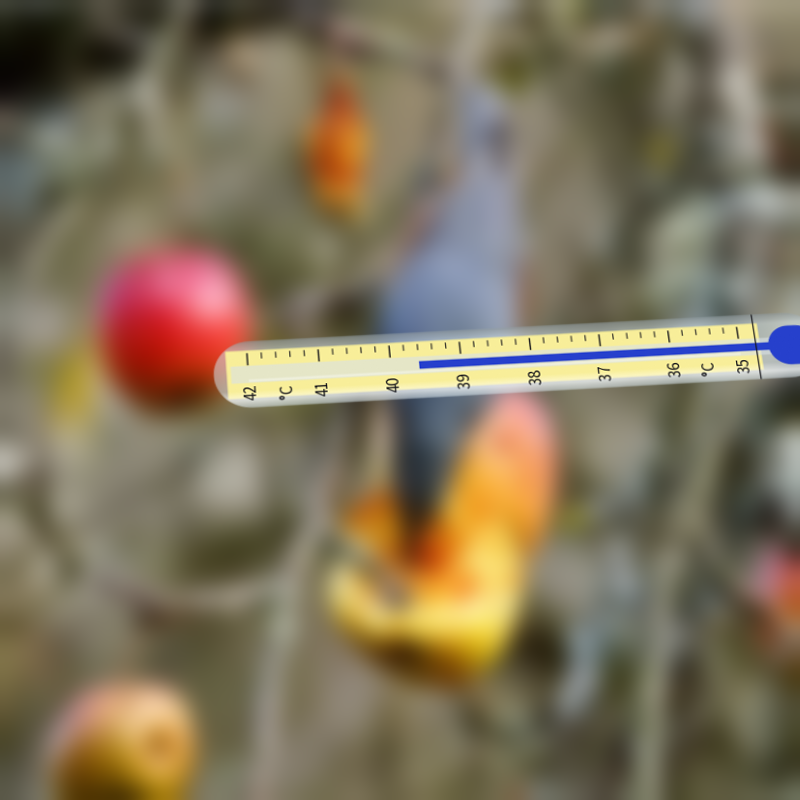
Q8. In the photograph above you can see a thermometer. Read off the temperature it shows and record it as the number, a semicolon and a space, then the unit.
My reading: 39.6; °C
